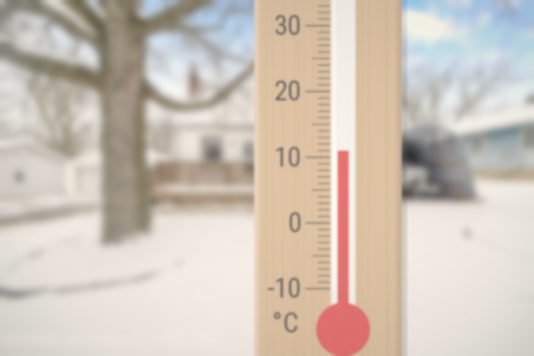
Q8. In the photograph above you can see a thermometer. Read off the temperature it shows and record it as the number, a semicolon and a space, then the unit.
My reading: 11; °C
